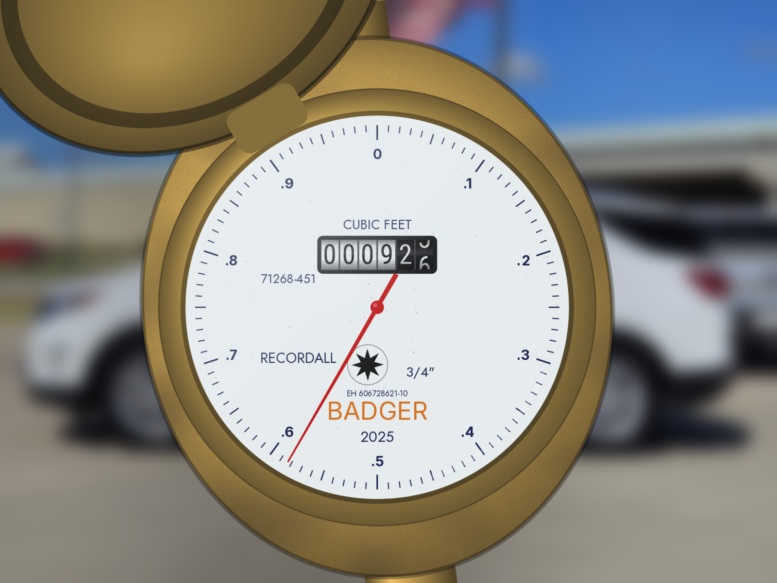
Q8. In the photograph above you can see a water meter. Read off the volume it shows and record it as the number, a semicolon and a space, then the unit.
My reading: 925.58; ft³
